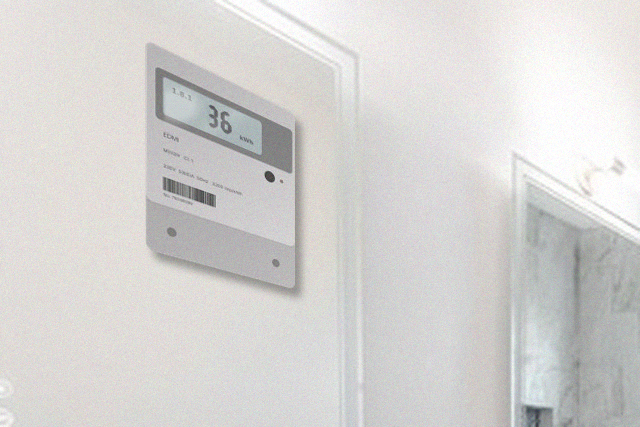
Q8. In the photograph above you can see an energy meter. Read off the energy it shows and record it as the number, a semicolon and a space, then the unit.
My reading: 36; kWh
